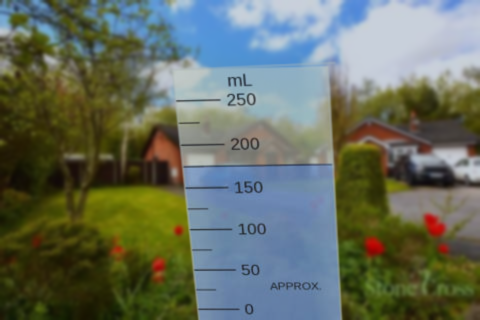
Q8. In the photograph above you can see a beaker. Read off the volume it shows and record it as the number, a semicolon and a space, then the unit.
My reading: 175; mL
